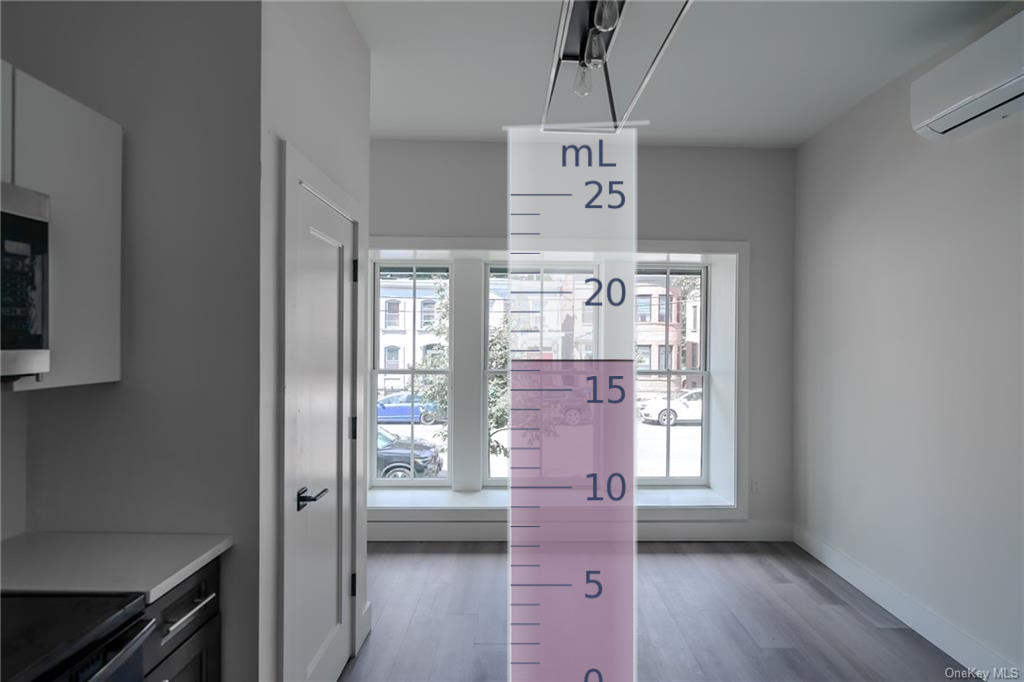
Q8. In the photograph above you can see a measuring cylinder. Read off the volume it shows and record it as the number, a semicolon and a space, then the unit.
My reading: 16.5; mL
